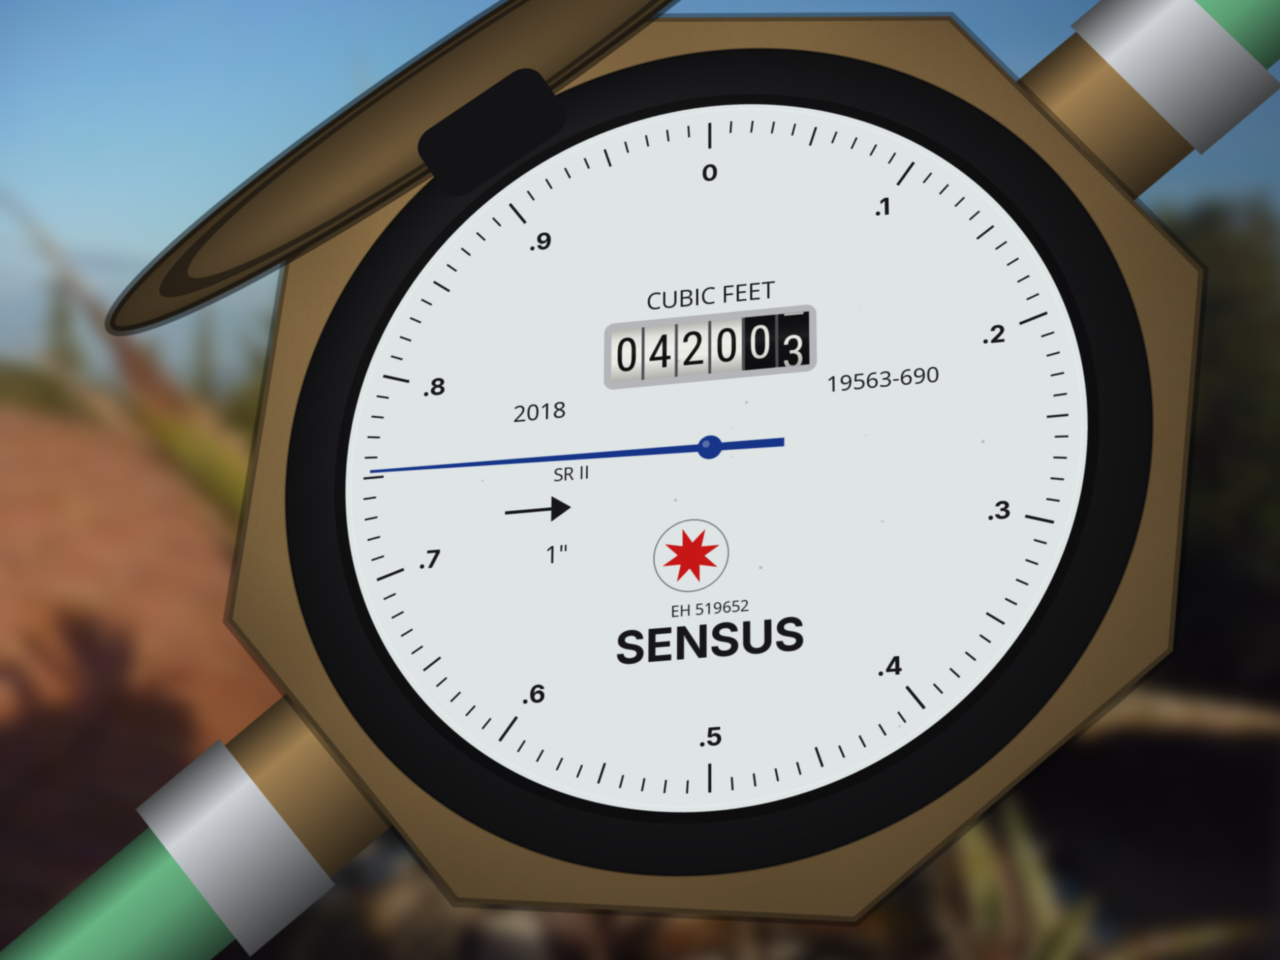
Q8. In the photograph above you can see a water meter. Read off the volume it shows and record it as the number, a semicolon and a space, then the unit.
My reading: 42002.75; ft³
